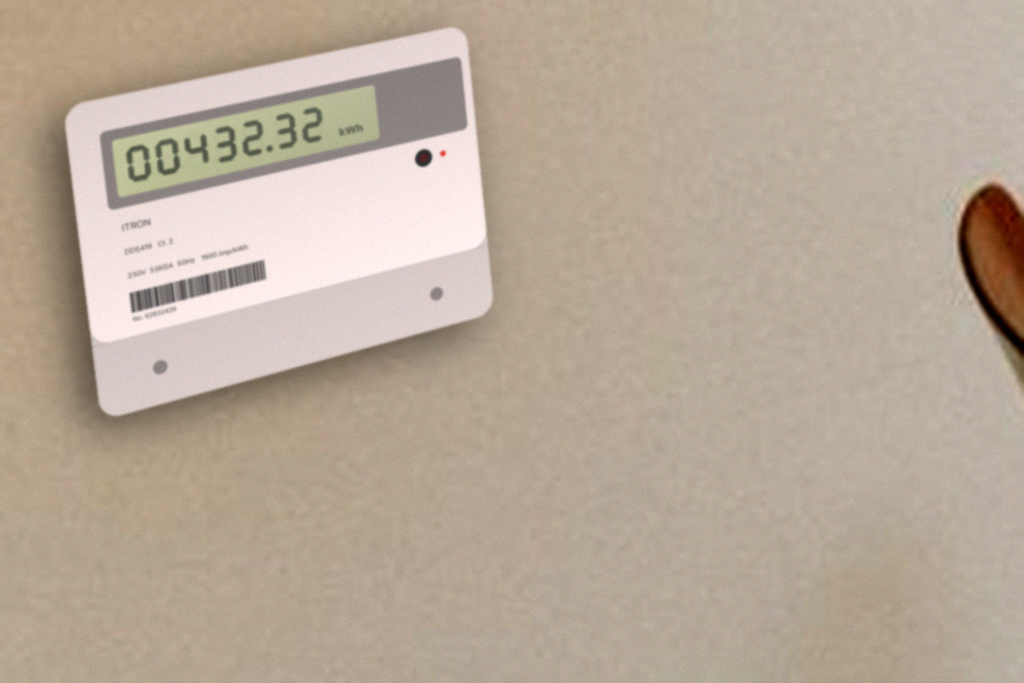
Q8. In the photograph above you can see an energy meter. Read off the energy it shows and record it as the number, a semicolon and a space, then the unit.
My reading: 432.32; kWh
